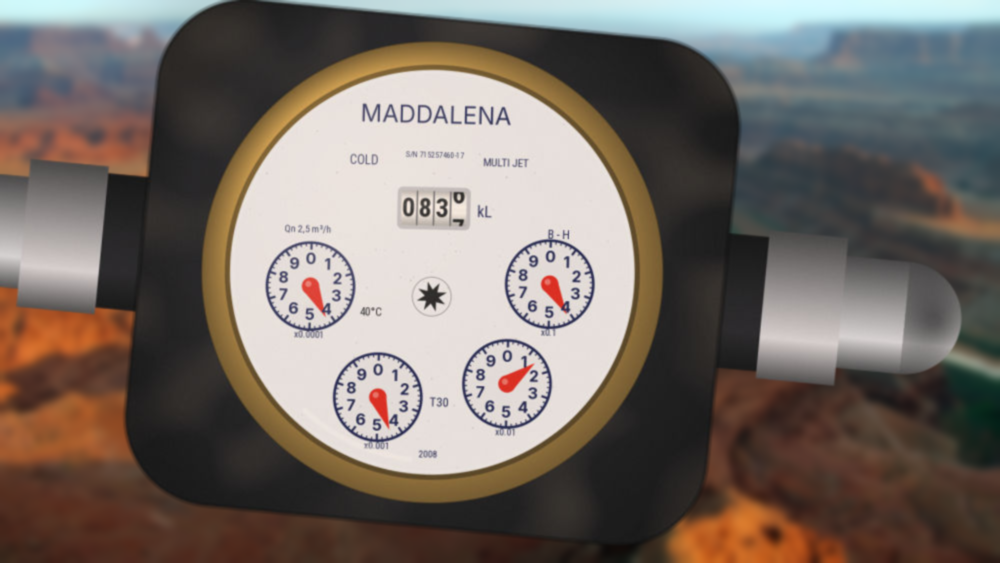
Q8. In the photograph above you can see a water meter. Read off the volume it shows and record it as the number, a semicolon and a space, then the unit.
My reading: 836.4144; kL
